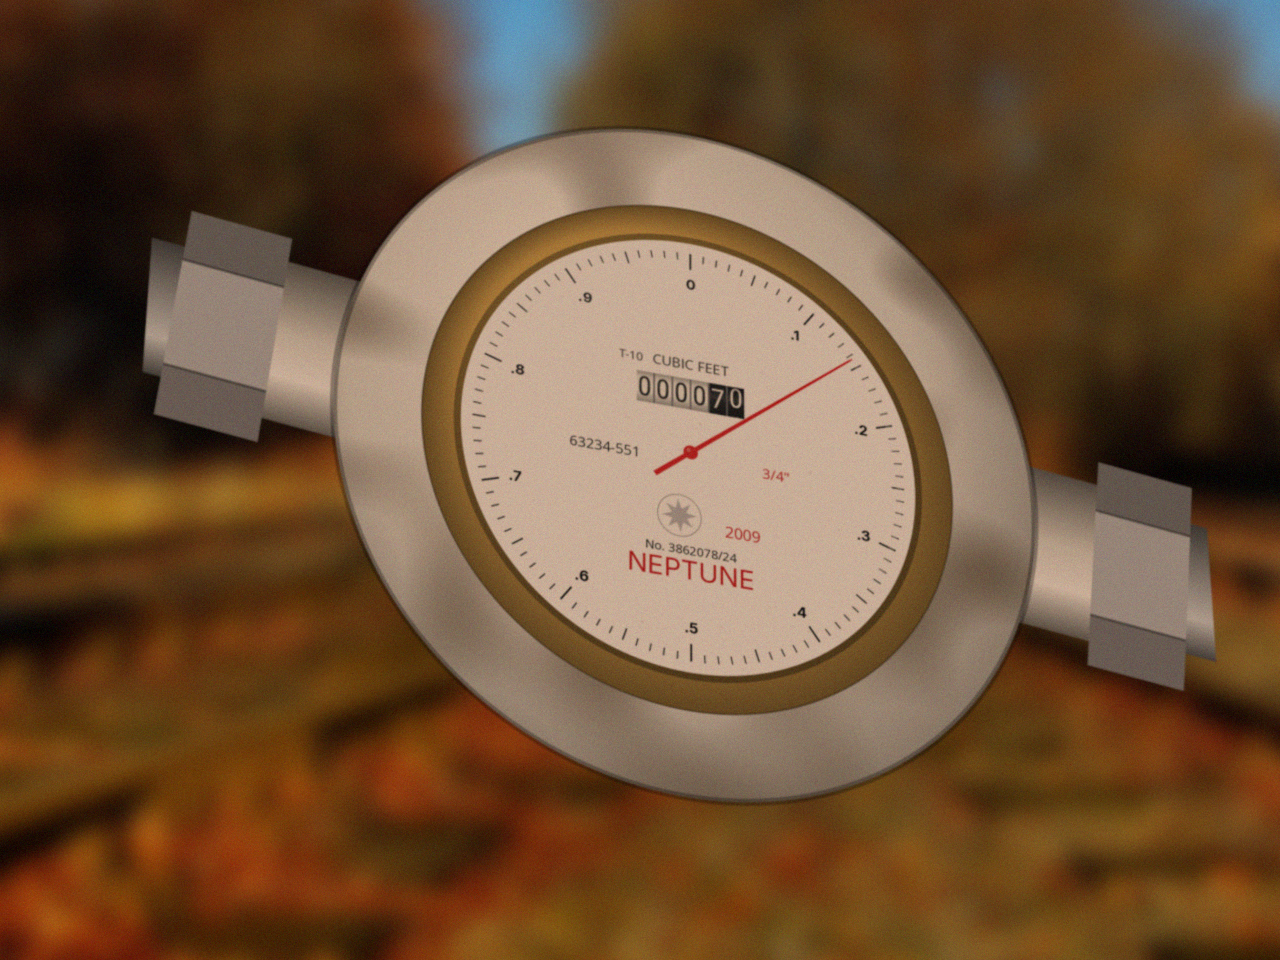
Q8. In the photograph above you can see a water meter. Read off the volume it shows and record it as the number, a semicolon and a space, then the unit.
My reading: 70.14; ft³
